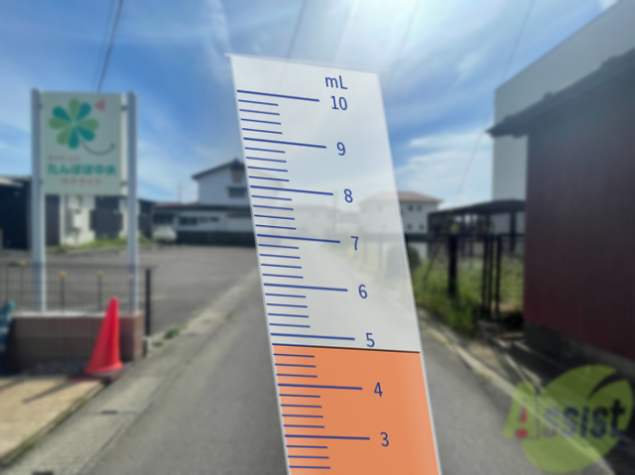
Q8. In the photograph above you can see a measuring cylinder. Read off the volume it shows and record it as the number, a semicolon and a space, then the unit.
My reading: 4.8; mL
